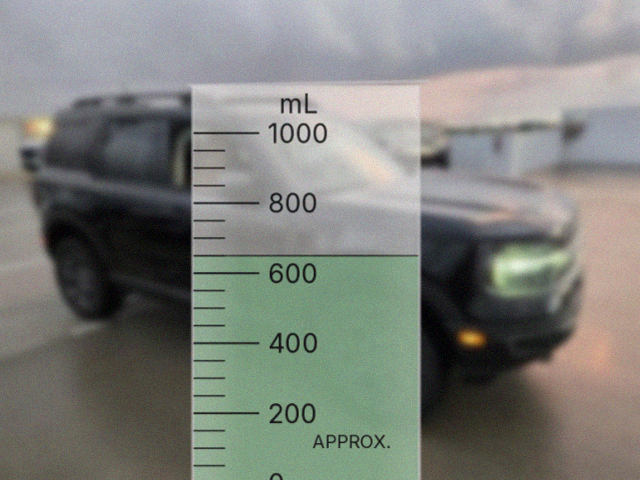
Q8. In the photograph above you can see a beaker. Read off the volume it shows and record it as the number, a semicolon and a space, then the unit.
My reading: 650; mL
